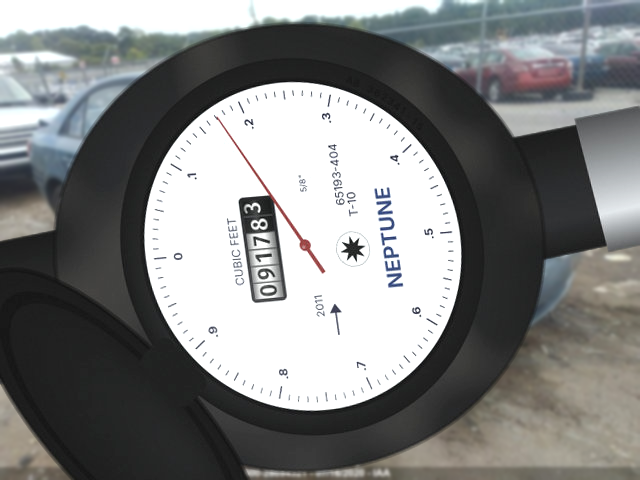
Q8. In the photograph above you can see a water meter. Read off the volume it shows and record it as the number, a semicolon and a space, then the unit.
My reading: 91783.17; ft³
